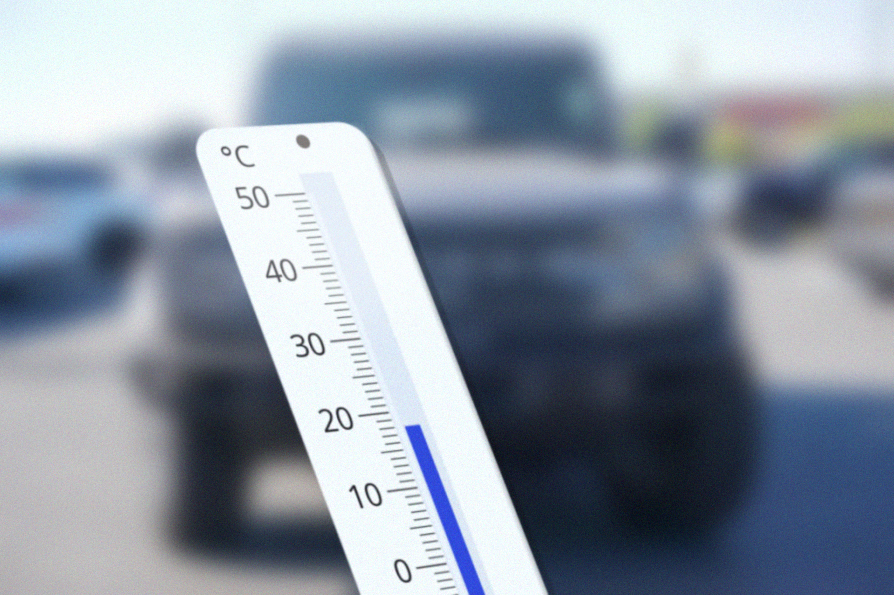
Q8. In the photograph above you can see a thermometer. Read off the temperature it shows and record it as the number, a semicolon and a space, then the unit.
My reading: 18; °C
